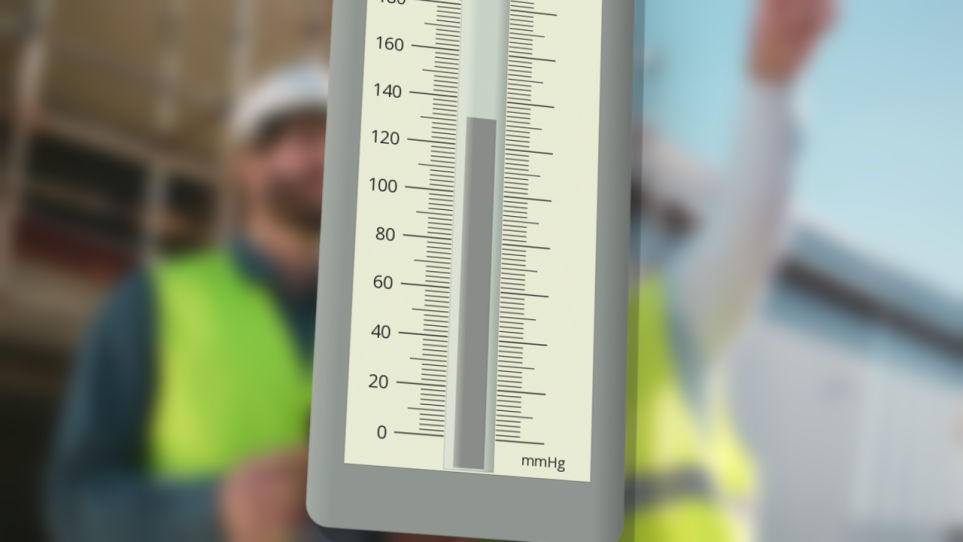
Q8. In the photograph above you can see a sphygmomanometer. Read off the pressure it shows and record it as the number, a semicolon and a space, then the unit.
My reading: 132; mmHg
